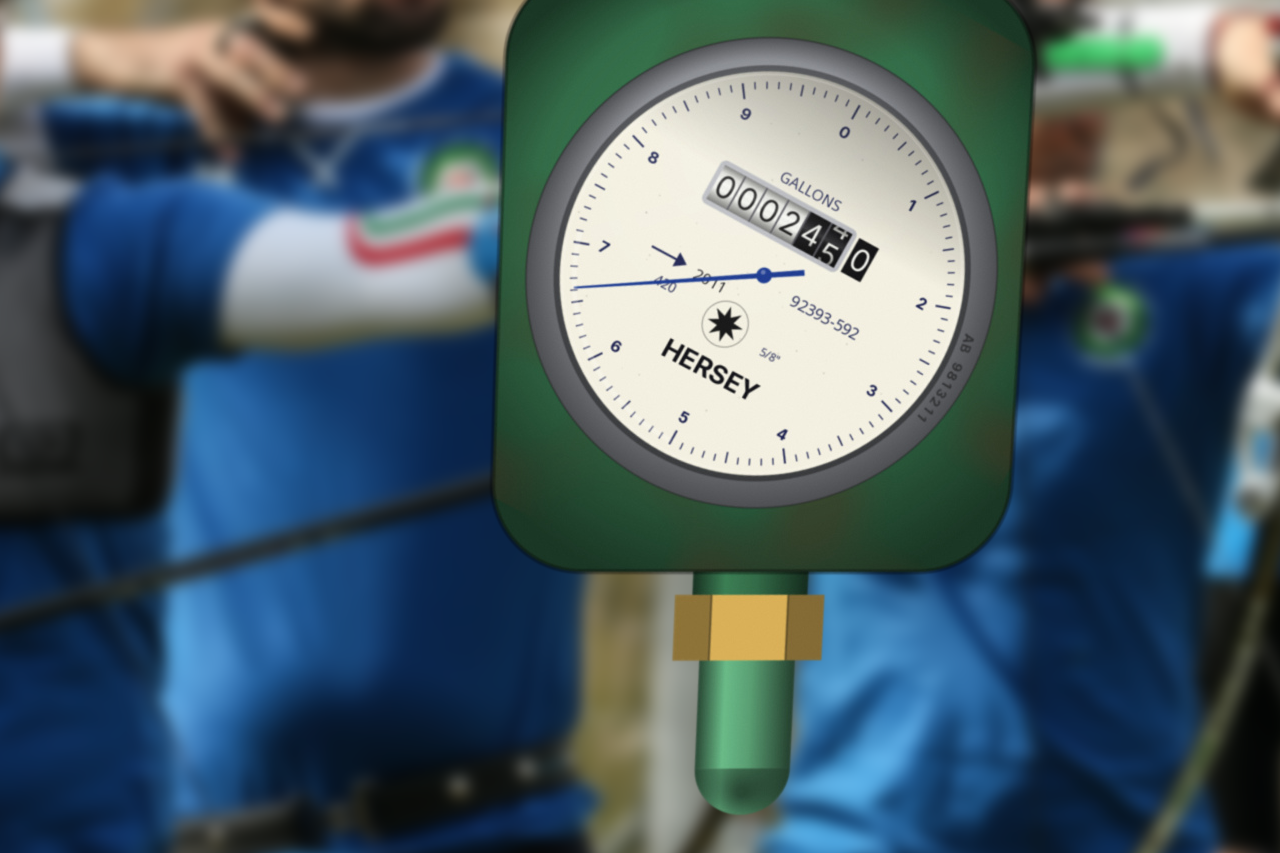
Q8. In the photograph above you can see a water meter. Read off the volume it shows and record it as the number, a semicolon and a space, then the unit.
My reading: 2446.6; gal
